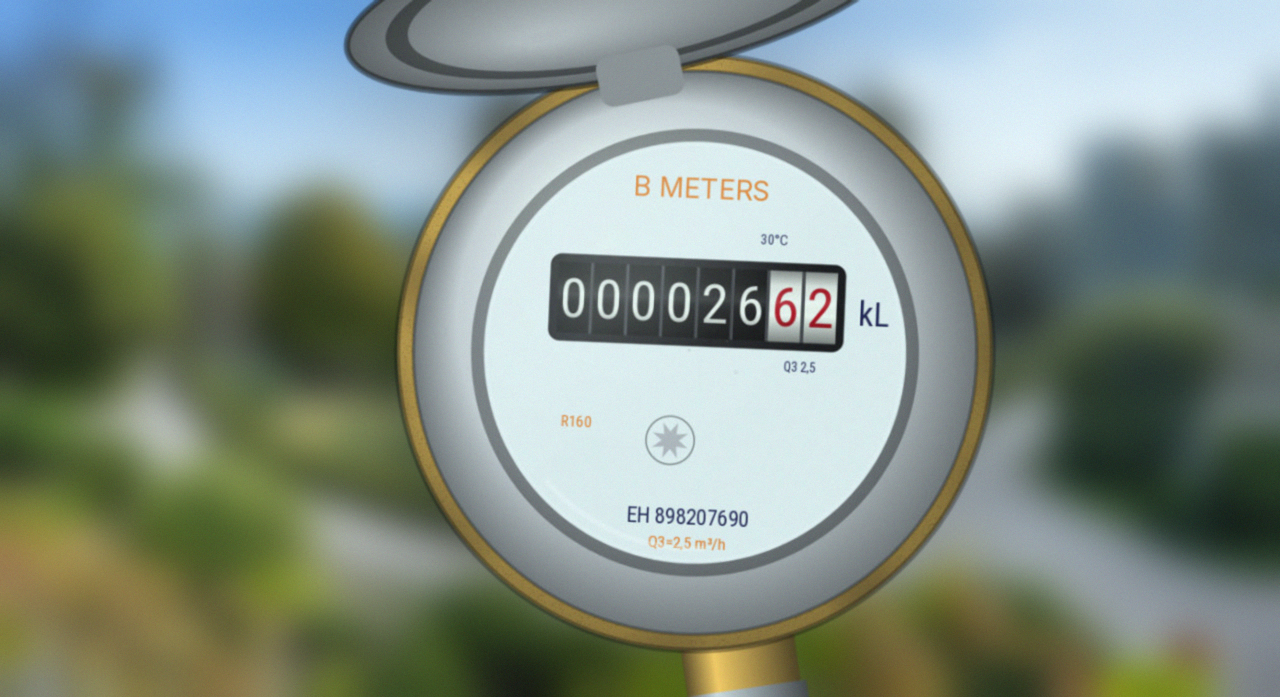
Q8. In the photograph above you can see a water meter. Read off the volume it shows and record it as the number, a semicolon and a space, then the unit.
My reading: 26.62; kL
